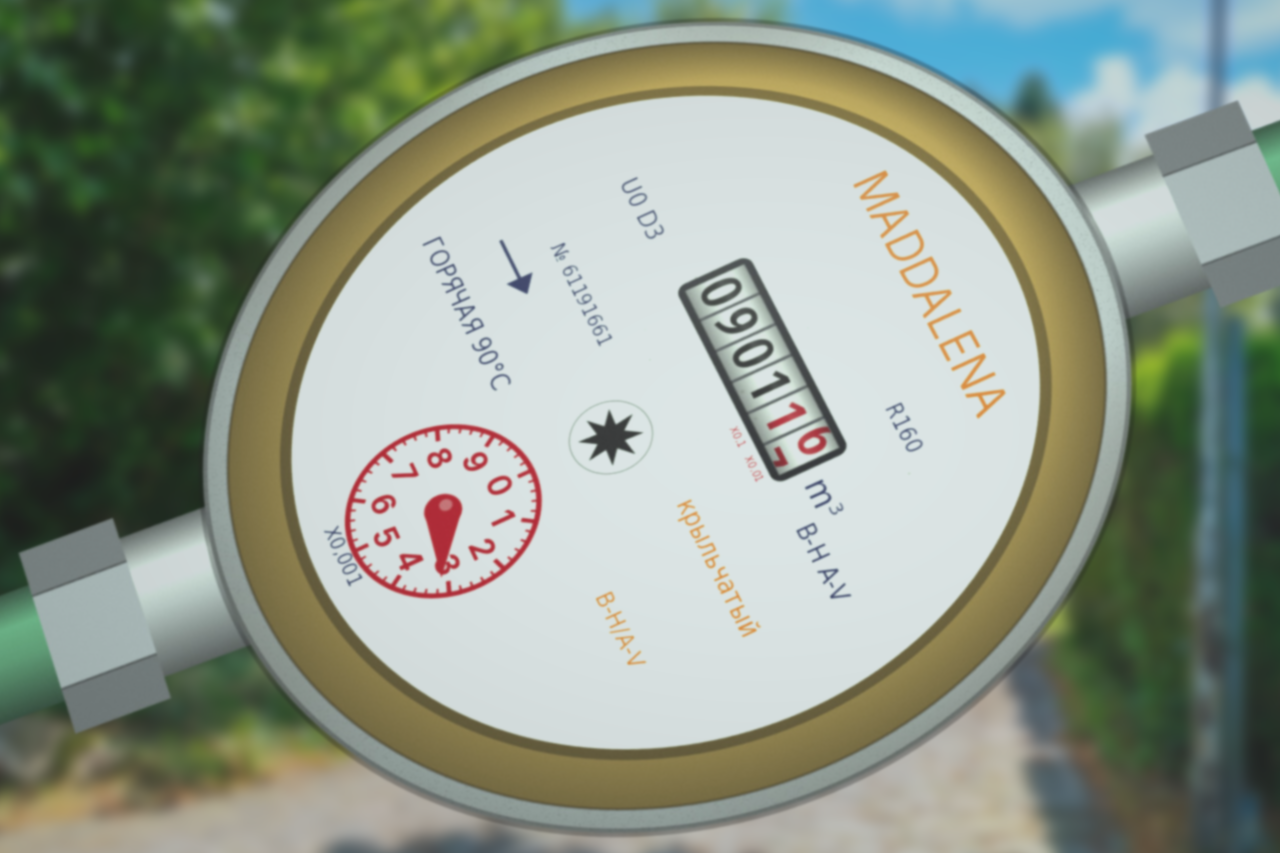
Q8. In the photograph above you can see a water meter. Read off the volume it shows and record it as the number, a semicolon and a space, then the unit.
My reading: 901.163; m³
